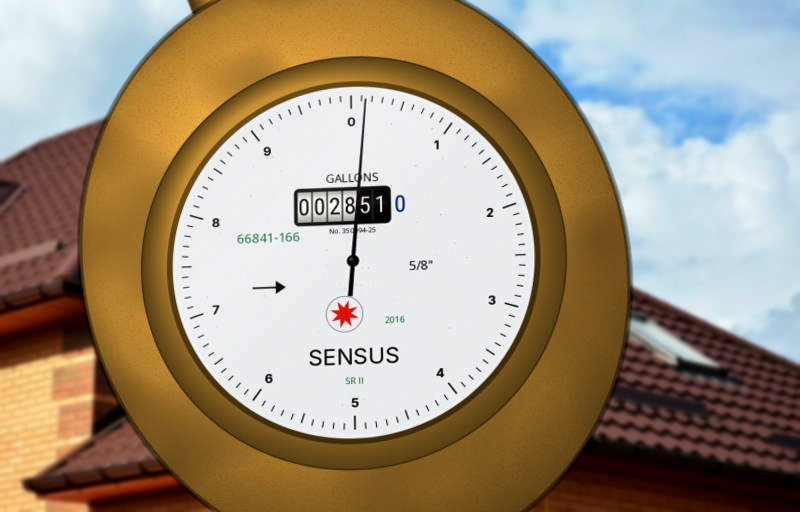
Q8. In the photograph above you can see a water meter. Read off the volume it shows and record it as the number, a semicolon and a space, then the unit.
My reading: 28510.1; gal
